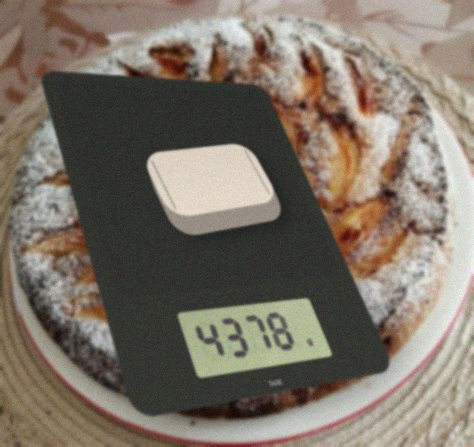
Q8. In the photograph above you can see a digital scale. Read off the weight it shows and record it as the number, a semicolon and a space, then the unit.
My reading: 4378; g
